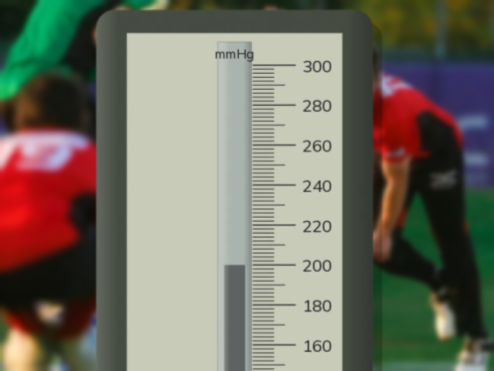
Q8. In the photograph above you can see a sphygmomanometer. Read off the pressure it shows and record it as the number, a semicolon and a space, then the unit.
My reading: 200; mmHg
